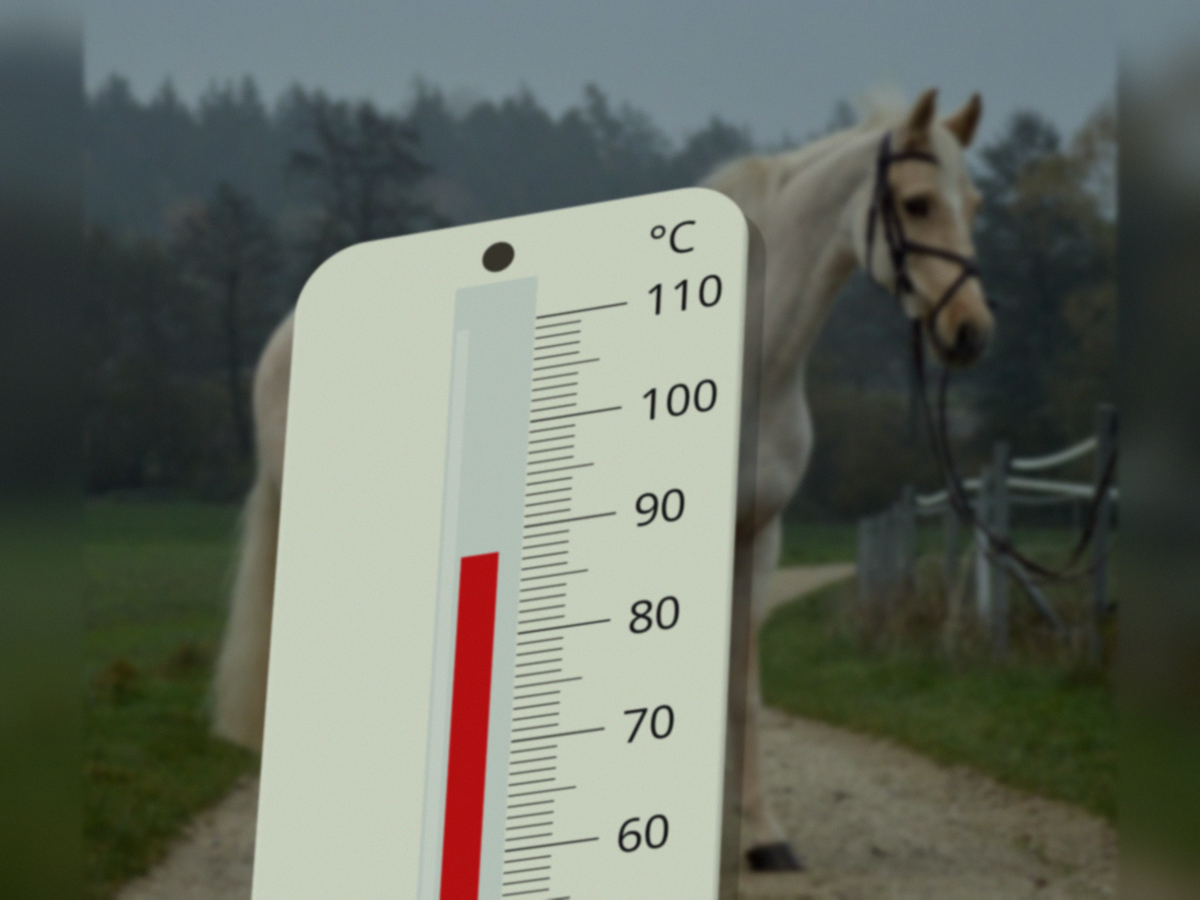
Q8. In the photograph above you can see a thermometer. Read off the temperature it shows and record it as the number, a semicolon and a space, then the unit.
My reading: 88; °C
